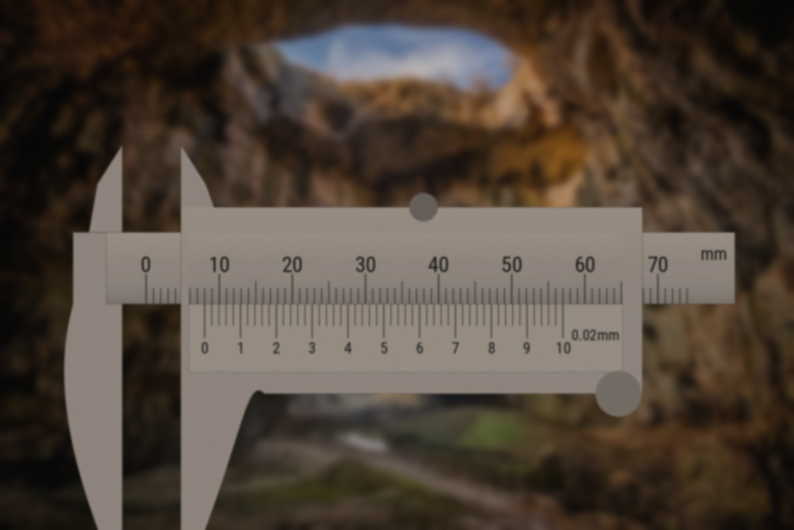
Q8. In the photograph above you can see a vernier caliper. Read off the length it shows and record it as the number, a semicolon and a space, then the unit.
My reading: 8.0; mm
